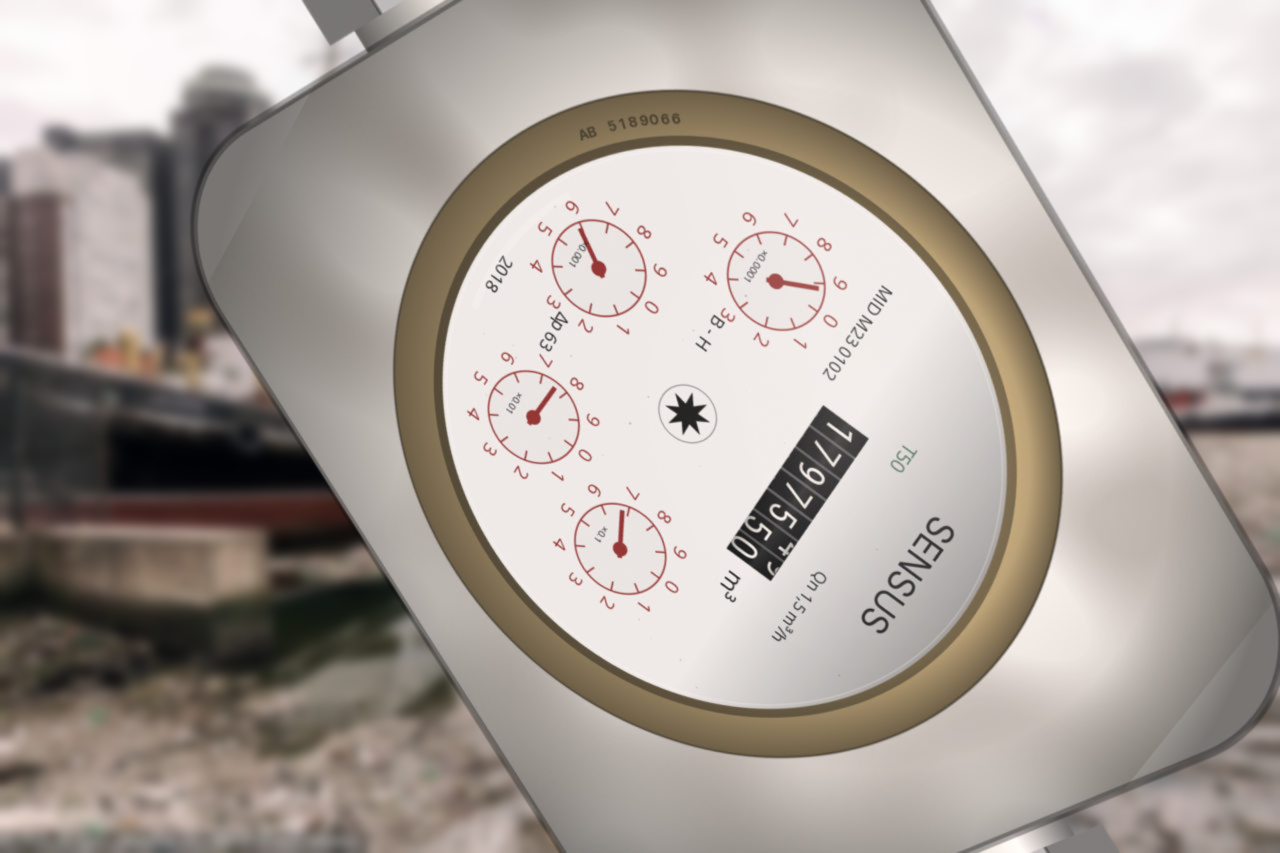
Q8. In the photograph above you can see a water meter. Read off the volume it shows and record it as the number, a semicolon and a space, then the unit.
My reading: 1797549.6759; m³
